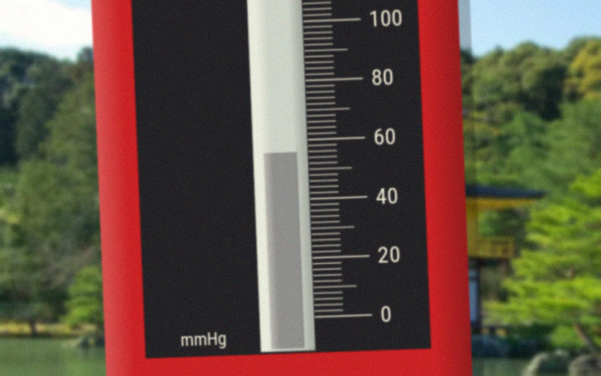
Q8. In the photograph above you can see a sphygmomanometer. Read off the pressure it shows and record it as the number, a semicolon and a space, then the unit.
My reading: 56; mmHg
